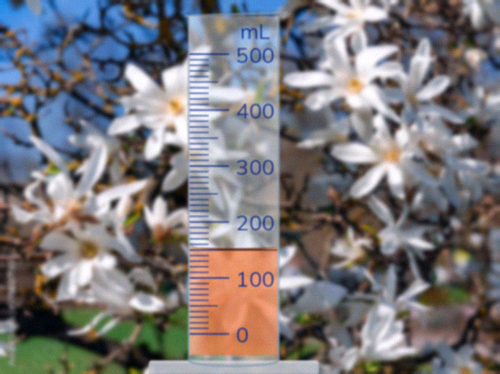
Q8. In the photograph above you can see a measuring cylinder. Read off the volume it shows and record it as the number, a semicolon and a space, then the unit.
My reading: 150; mL
